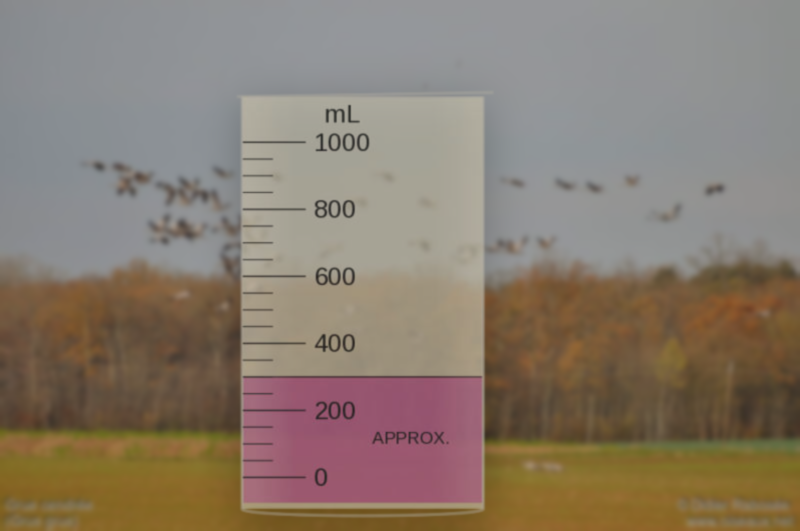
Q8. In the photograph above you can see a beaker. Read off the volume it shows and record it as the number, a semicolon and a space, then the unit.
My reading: 300; mL
